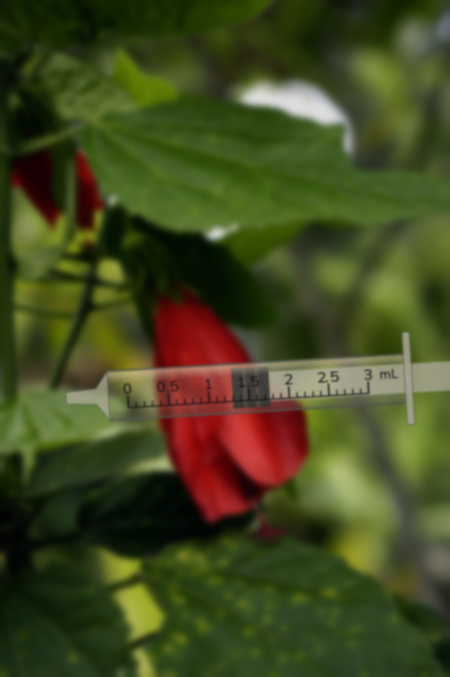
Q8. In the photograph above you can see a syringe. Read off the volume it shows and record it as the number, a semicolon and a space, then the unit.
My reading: 1.3; mL
